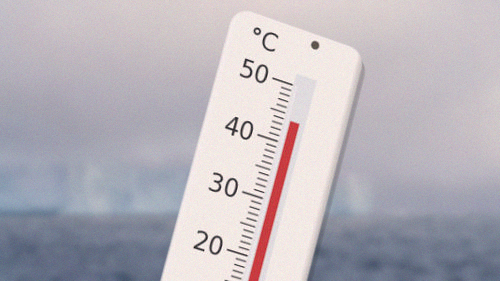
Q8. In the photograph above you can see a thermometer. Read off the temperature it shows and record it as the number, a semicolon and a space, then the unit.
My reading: 44; °C
